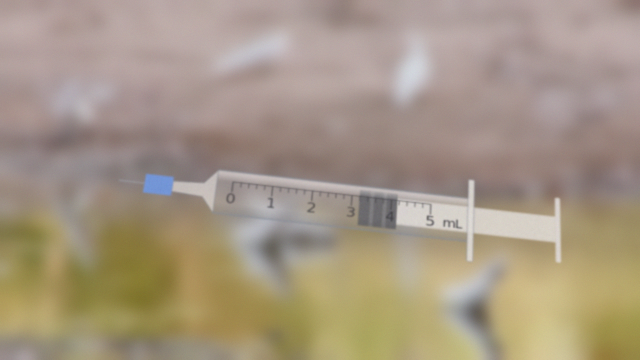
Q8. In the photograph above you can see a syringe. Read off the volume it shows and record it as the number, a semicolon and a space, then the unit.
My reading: 3.2; mL
